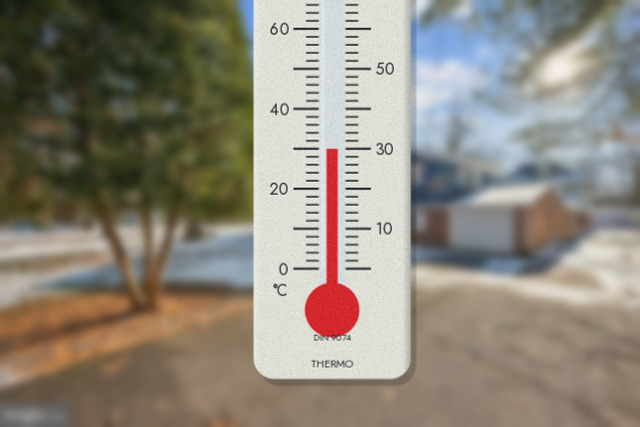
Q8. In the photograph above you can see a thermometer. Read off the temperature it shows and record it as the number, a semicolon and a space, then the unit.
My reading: 30; °C
